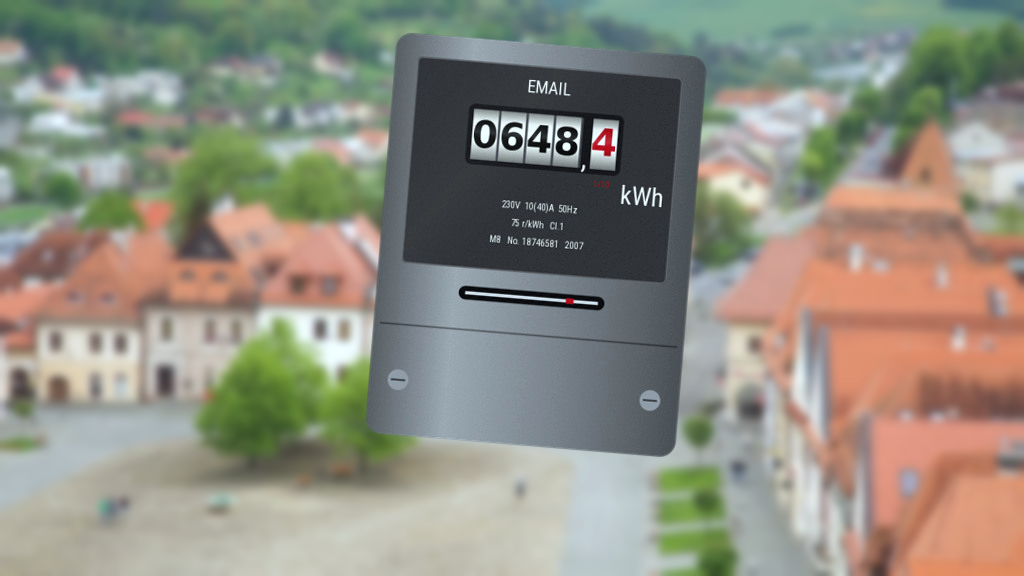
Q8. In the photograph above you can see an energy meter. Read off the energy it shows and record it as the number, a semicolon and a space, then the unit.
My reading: 648.4; kWh
